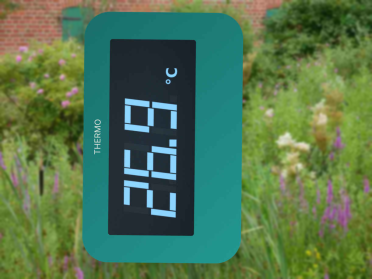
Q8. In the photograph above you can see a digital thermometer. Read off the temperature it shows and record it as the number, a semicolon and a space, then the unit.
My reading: 26.9; °C
